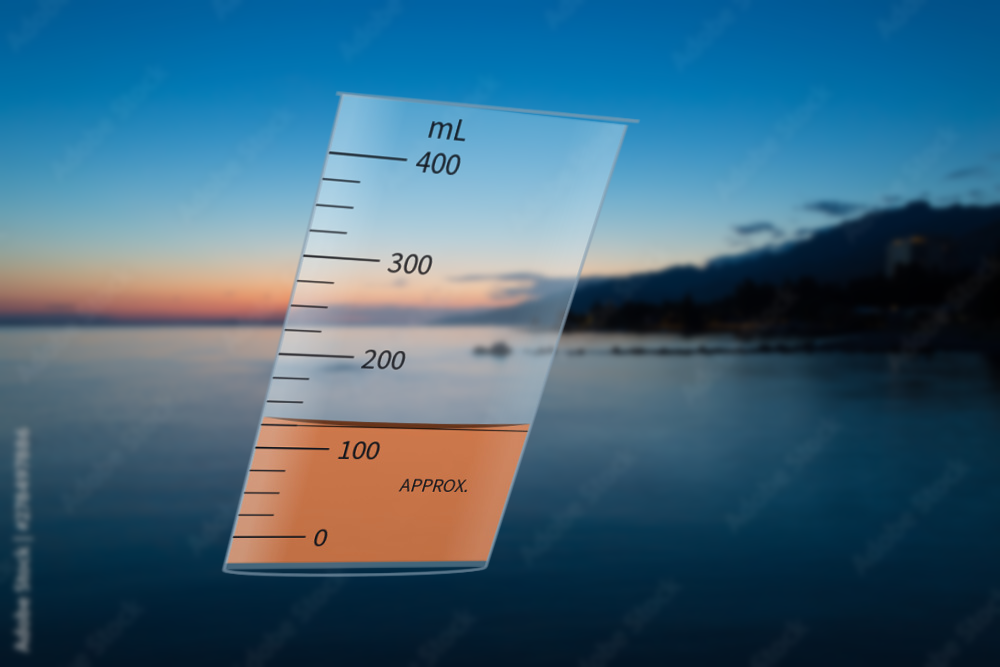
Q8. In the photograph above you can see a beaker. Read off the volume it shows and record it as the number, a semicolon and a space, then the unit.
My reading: 125; mL
